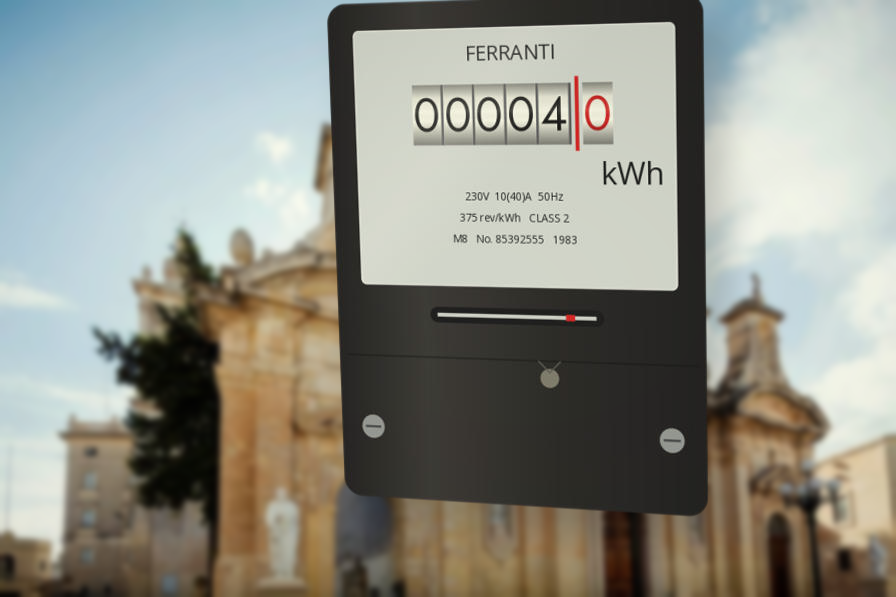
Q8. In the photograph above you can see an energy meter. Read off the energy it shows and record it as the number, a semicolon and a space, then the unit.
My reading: 4.0; kWh
